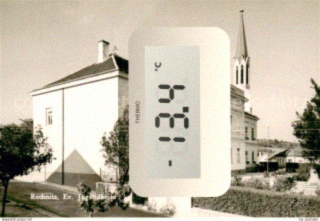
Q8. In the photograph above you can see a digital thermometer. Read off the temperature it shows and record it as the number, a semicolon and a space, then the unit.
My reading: -13.4; °C
